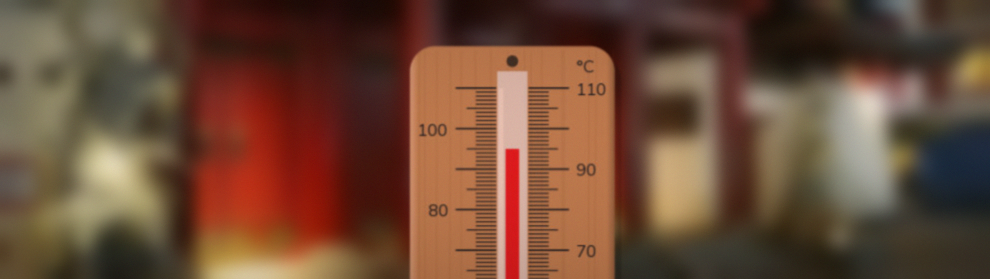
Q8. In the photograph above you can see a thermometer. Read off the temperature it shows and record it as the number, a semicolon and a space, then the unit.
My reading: 95; °C
